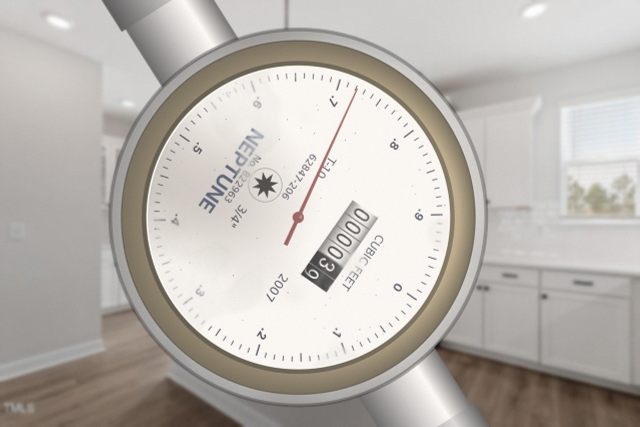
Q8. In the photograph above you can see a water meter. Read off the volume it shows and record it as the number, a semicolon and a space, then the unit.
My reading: 38.72; ft³
